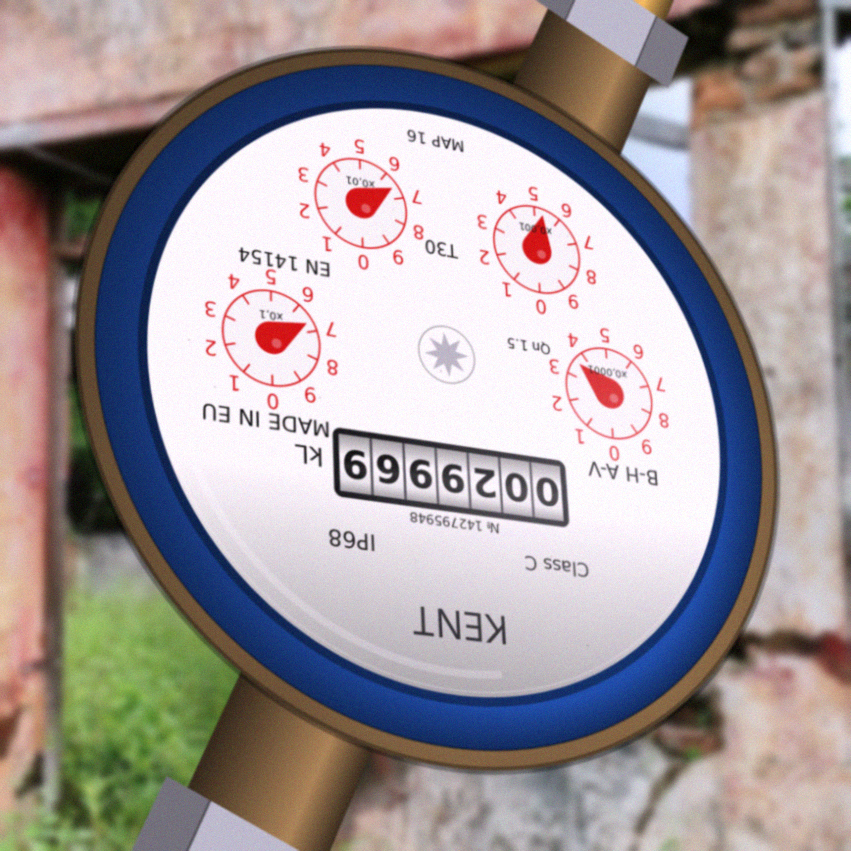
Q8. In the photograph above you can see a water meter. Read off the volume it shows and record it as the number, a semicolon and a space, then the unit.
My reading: 29969.6653; kL
